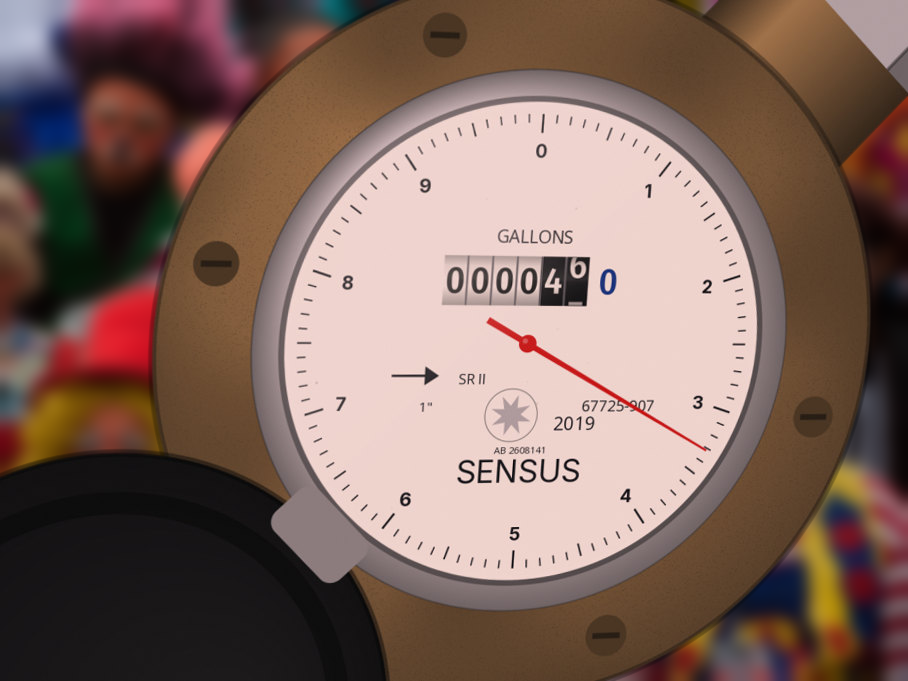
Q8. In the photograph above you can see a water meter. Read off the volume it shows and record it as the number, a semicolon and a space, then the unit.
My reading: 463.3; gal
